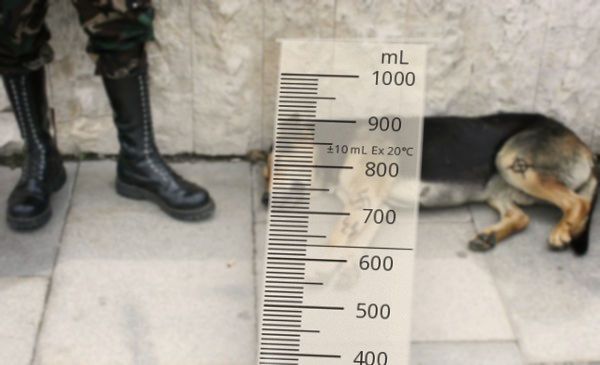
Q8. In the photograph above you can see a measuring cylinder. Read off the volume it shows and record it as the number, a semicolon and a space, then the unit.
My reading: 630; mL
